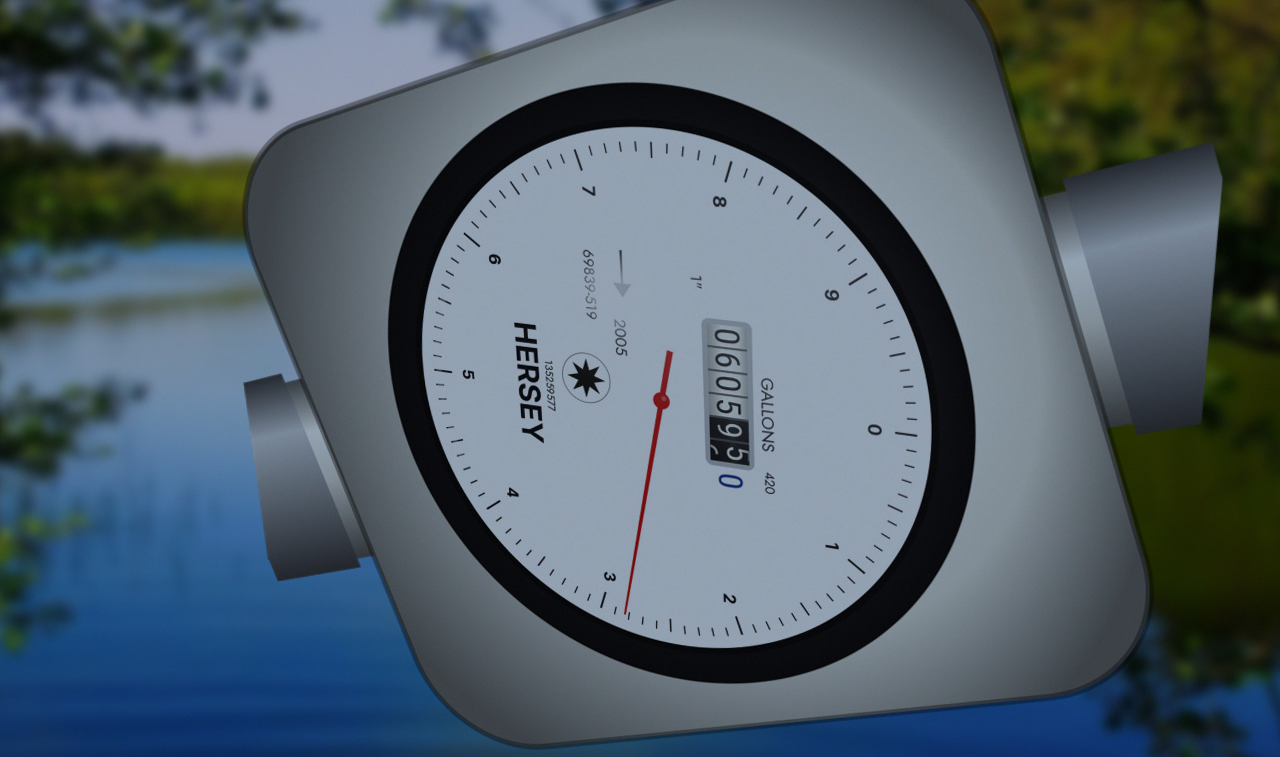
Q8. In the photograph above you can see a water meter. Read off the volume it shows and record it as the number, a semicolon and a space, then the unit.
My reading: 605952.8; gal
